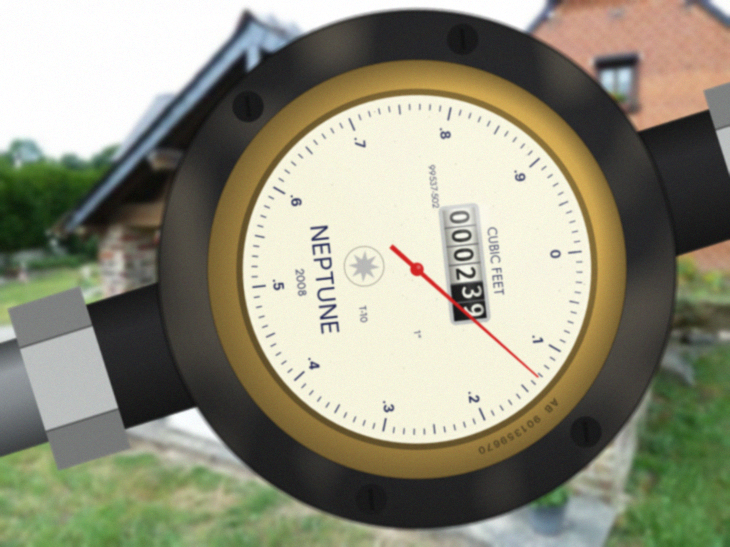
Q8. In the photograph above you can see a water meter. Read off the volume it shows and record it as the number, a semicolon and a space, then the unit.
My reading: 239.13; ft³
